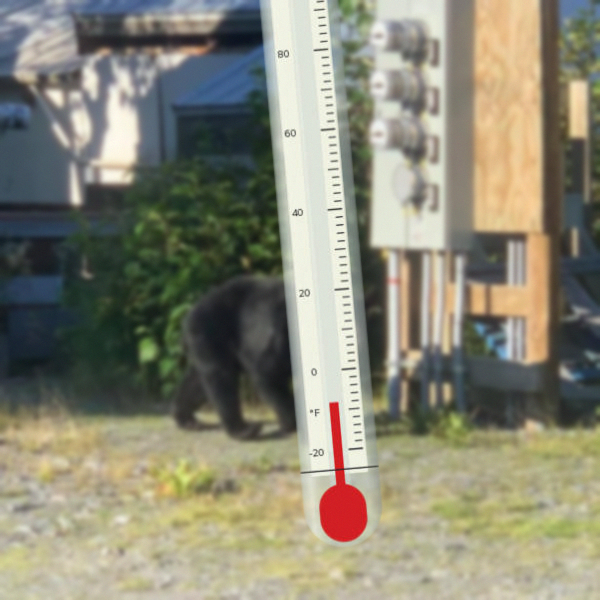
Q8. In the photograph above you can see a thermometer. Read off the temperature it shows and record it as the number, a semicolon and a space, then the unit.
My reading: -8; °F
